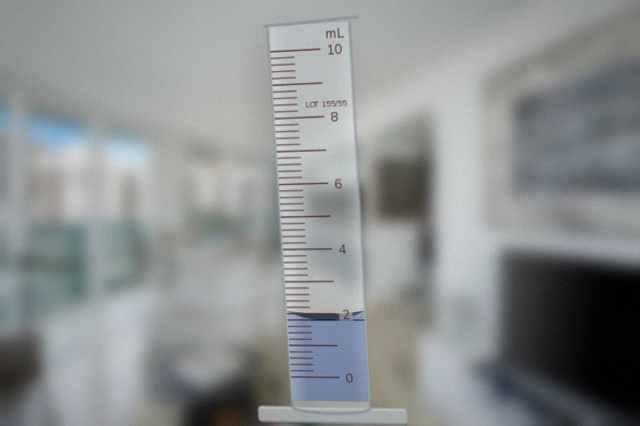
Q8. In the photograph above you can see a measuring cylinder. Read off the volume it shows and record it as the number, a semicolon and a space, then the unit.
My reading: 1.8; mL
